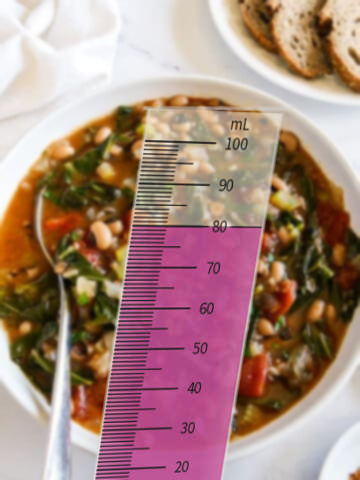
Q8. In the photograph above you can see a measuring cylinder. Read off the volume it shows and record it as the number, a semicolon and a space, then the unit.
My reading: 80; mL
